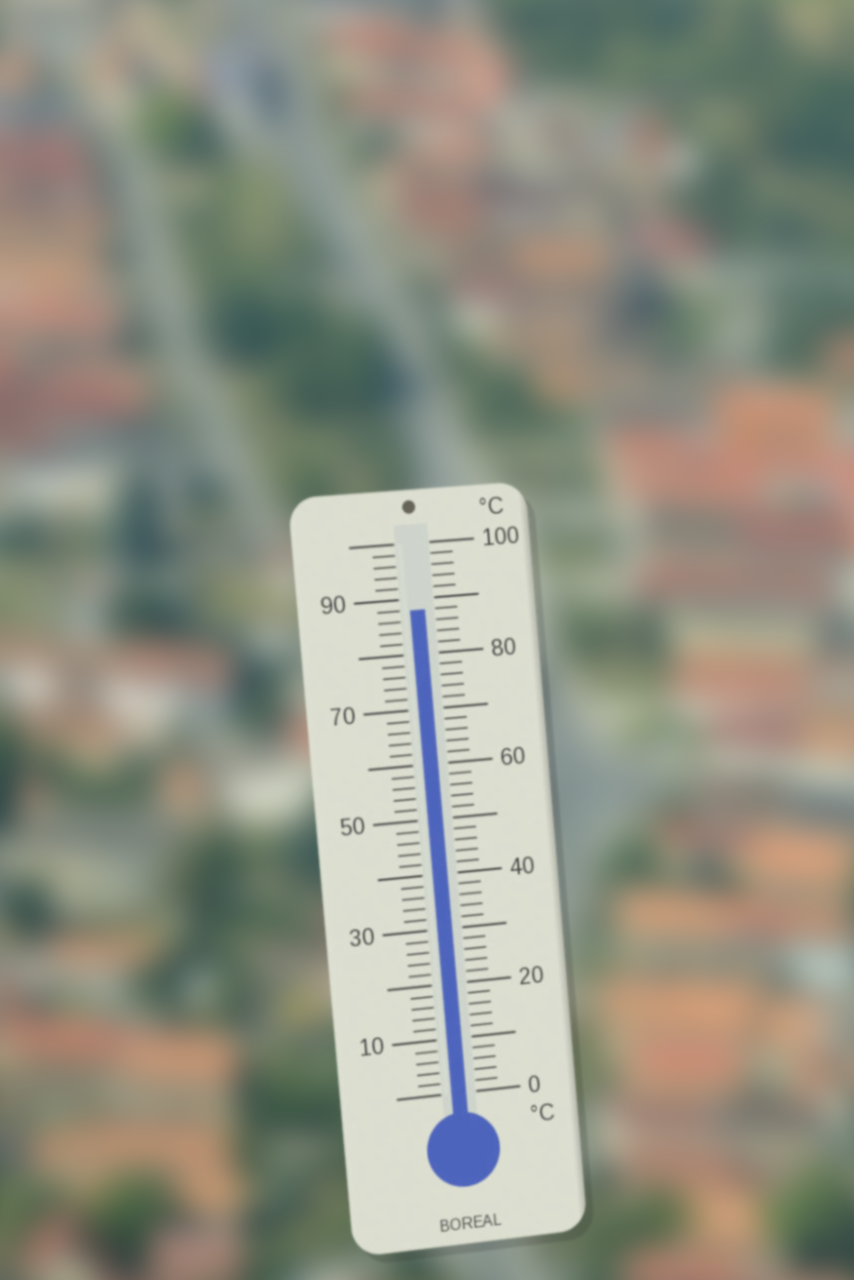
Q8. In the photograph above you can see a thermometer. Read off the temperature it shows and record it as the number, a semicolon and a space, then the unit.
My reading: 88; °C
